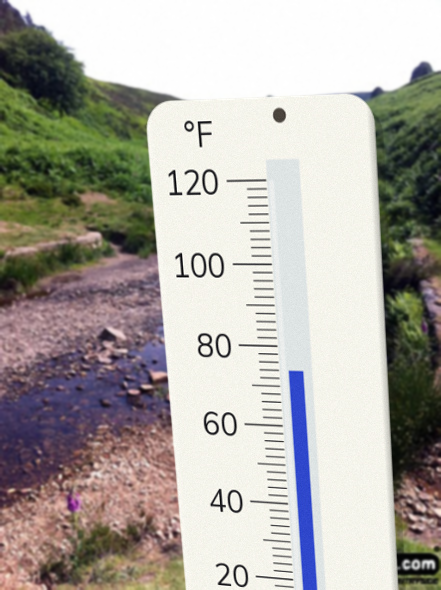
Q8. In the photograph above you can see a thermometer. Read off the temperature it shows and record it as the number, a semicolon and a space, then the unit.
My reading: 74; °F
